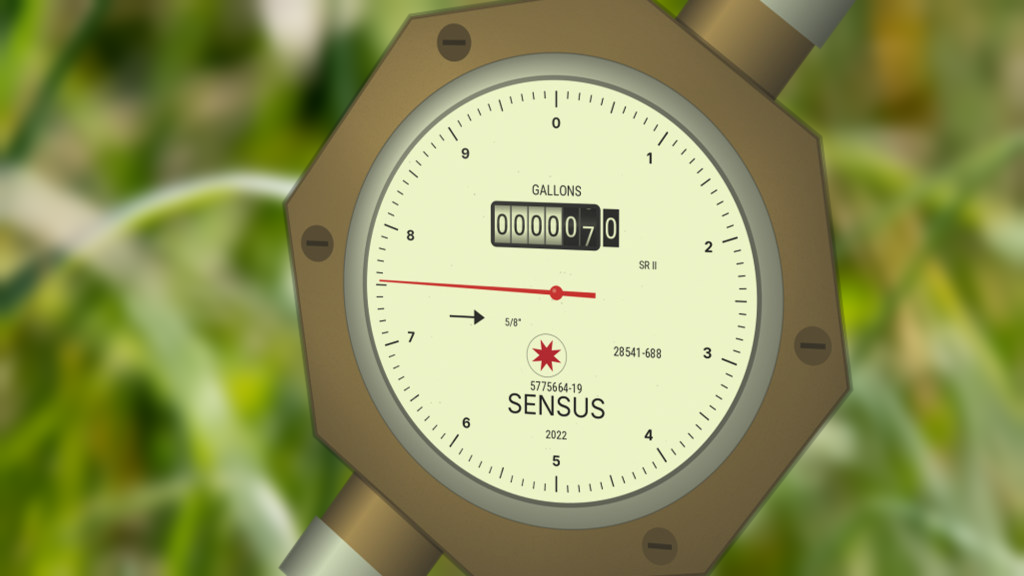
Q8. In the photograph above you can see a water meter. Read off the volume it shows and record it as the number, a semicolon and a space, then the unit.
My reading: 67.5; gal
